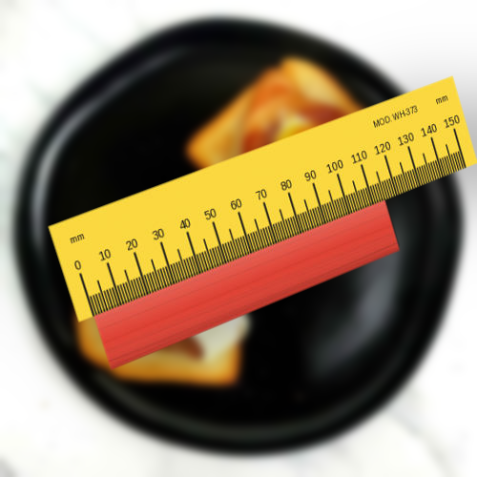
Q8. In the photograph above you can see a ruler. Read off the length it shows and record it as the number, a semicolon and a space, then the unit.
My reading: 115; mm
